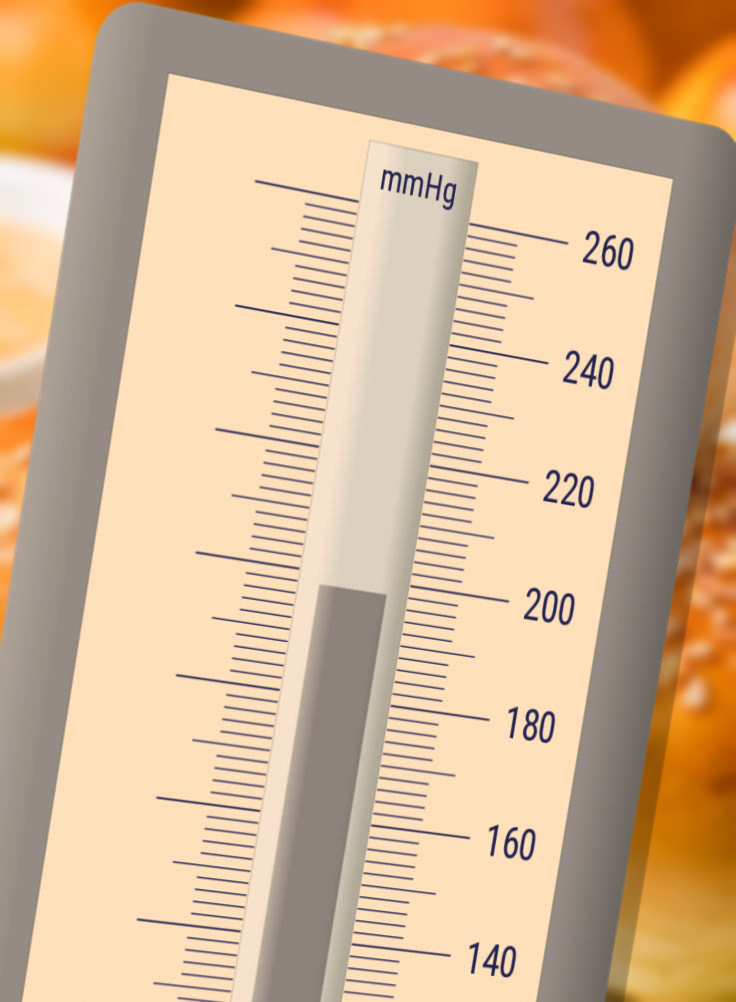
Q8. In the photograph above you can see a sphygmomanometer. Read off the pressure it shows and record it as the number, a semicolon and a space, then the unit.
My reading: 198; mmHg
